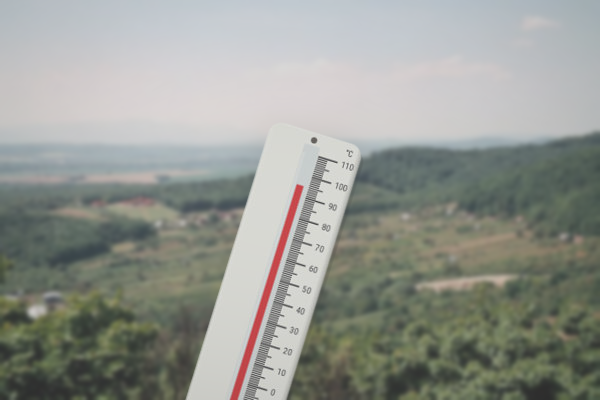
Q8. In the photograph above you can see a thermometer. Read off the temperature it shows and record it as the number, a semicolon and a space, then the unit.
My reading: 95; °C
